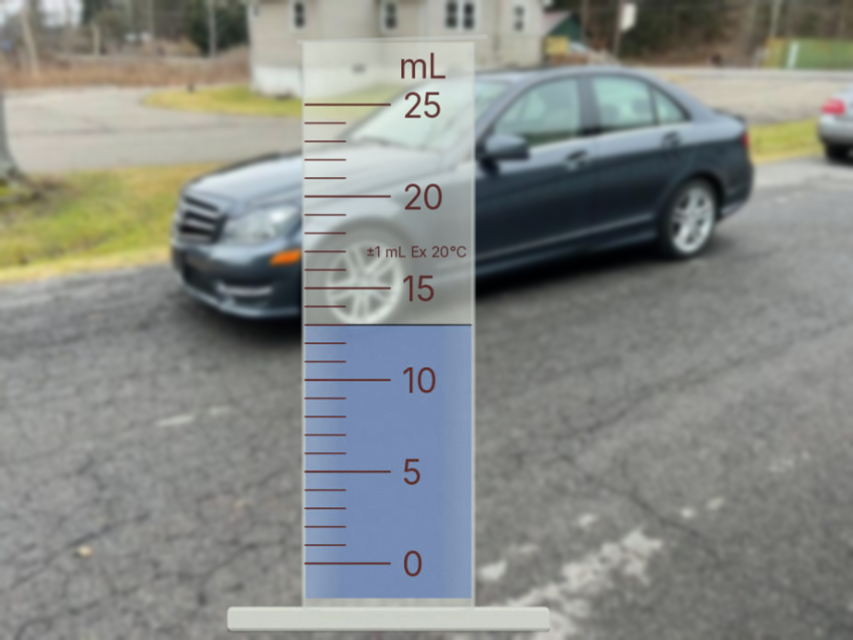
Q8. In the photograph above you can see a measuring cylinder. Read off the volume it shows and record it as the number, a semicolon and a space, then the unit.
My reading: 13; mL
